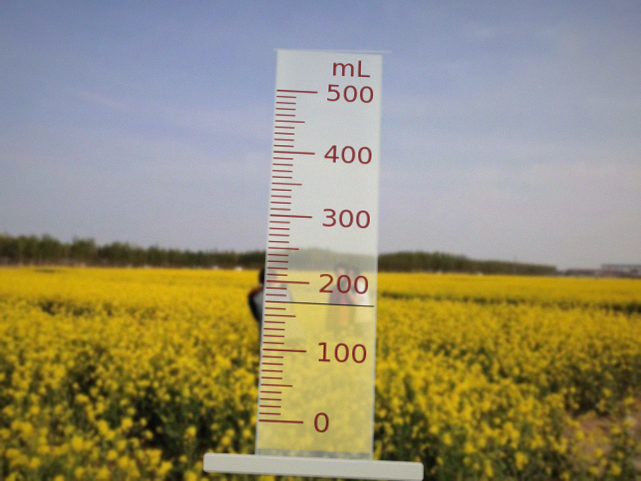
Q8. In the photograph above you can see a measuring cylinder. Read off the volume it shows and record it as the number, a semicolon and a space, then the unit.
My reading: 170; mL
